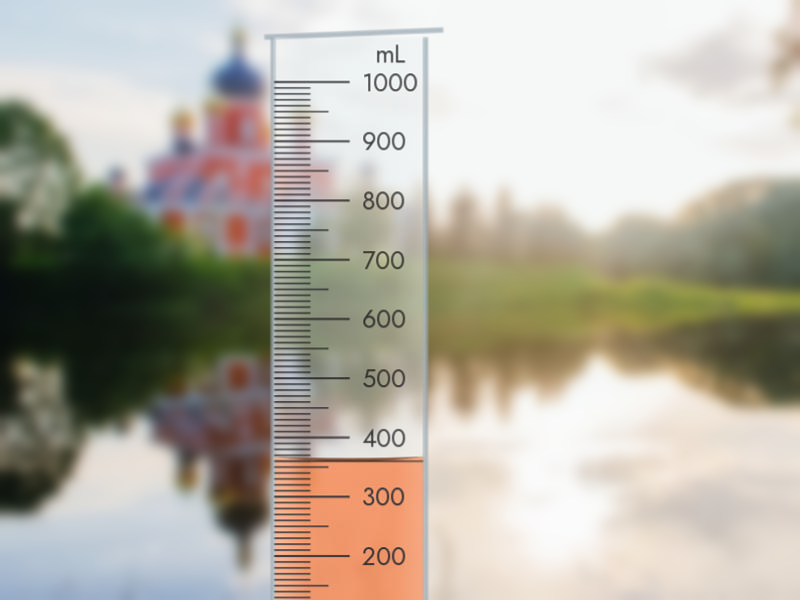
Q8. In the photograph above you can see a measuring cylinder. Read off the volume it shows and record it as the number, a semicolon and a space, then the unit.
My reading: 360; mL
